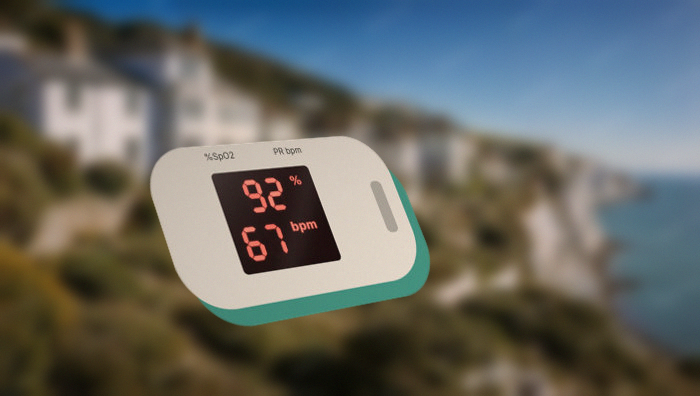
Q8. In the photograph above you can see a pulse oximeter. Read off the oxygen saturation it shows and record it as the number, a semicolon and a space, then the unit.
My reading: 92; %
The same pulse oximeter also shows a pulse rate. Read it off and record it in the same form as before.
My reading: 67; bpm
